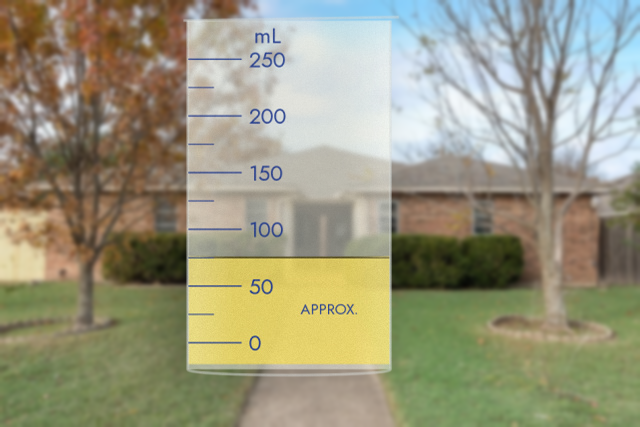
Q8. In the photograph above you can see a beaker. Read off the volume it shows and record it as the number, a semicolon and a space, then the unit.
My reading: 75; mL
